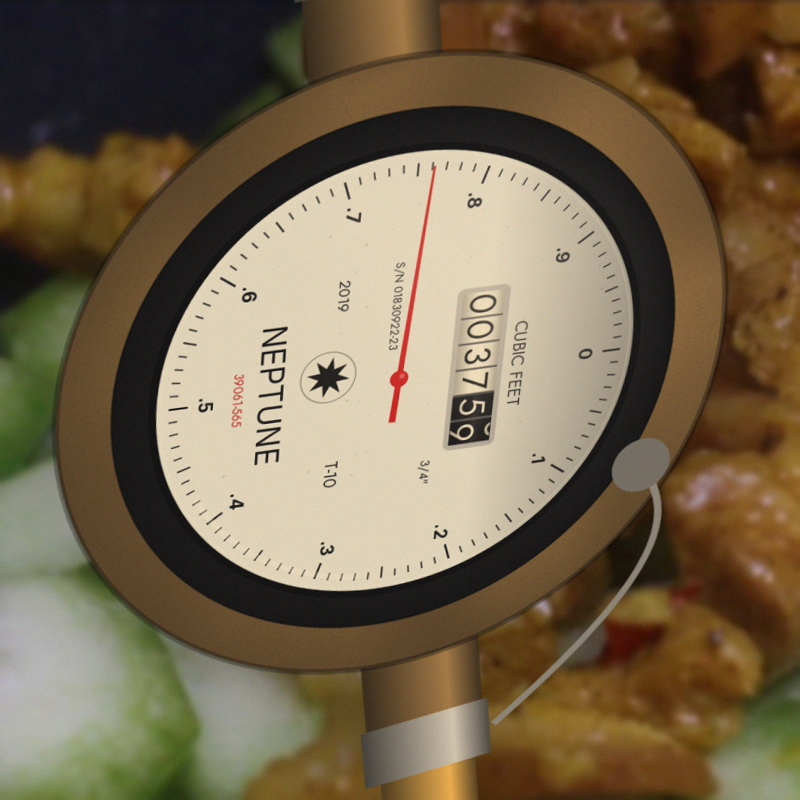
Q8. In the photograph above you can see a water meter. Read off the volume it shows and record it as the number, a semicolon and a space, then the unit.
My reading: 3758.76; ft³
